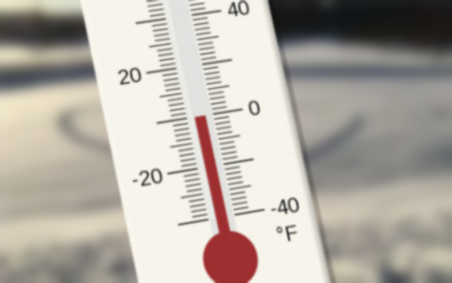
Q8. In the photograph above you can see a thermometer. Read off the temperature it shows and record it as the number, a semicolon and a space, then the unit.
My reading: 0; °F
